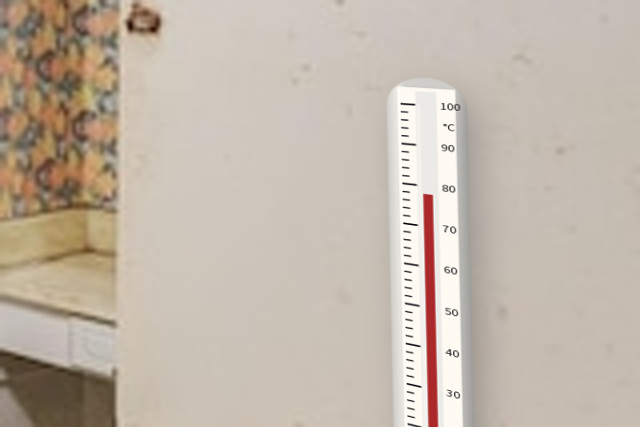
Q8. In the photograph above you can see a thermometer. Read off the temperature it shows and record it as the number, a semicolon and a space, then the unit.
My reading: 78; °C
